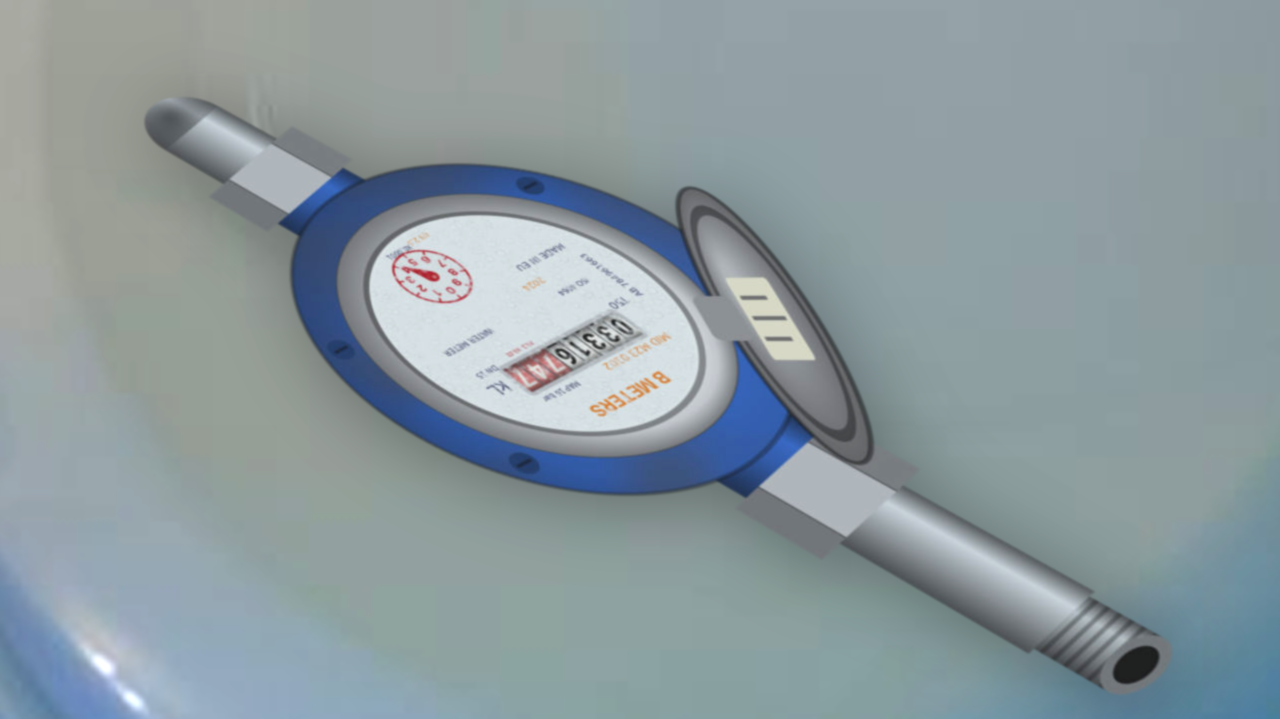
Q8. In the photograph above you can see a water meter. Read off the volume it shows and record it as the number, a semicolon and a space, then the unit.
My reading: 3316.7474; kL
